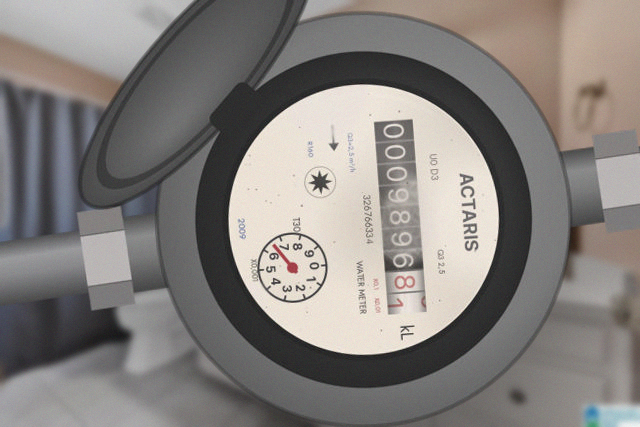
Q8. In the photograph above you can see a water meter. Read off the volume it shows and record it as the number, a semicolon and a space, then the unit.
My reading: 9896.806; kL
